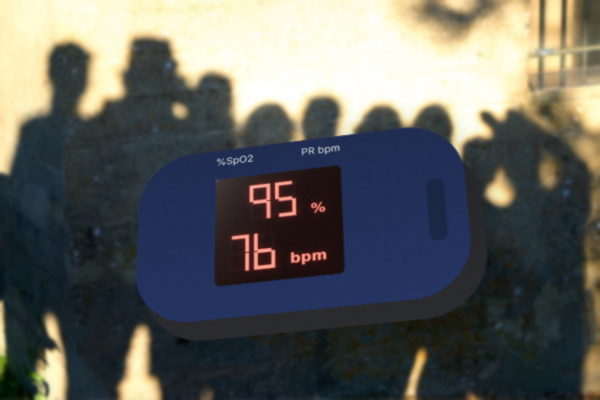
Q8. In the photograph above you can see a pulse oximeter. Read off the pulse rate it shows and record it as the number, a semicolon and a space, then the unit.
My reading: 76; bpm
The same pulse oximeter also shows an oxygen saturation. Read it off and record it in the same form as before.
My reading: 95; %
